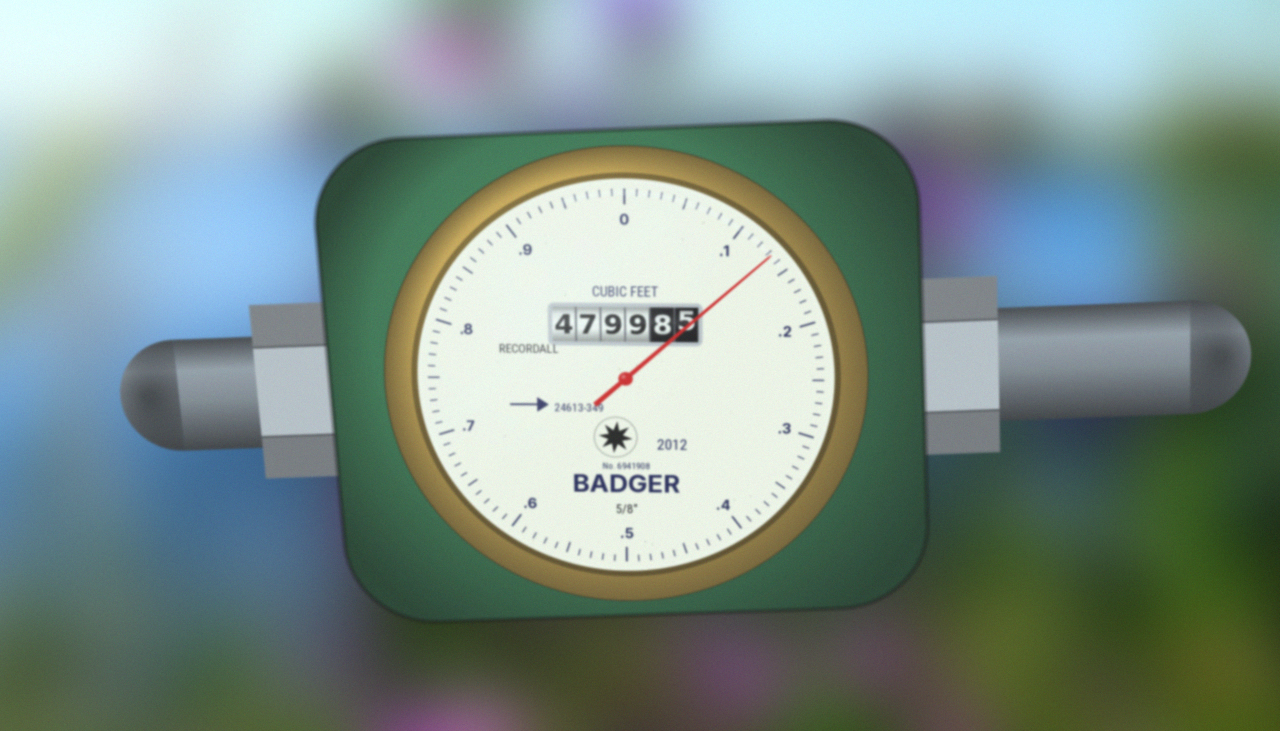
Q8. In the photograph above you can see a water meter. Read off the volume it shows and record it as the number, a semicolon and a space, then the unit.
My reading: 479985.13; ft³
